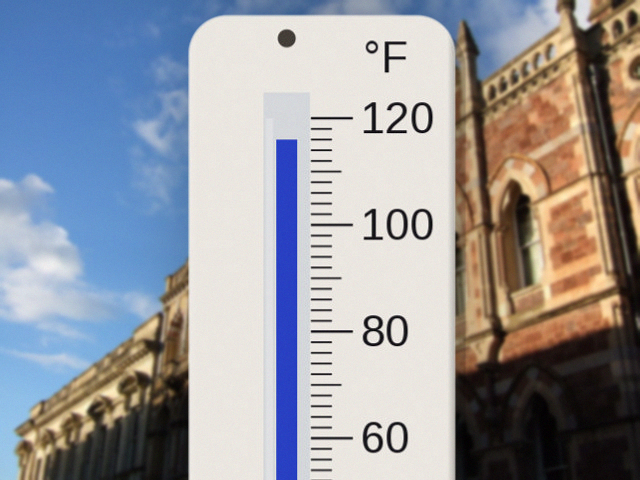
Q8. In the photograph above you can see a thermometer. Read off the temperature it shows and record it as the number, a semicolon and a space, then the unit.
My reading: 116; °F
